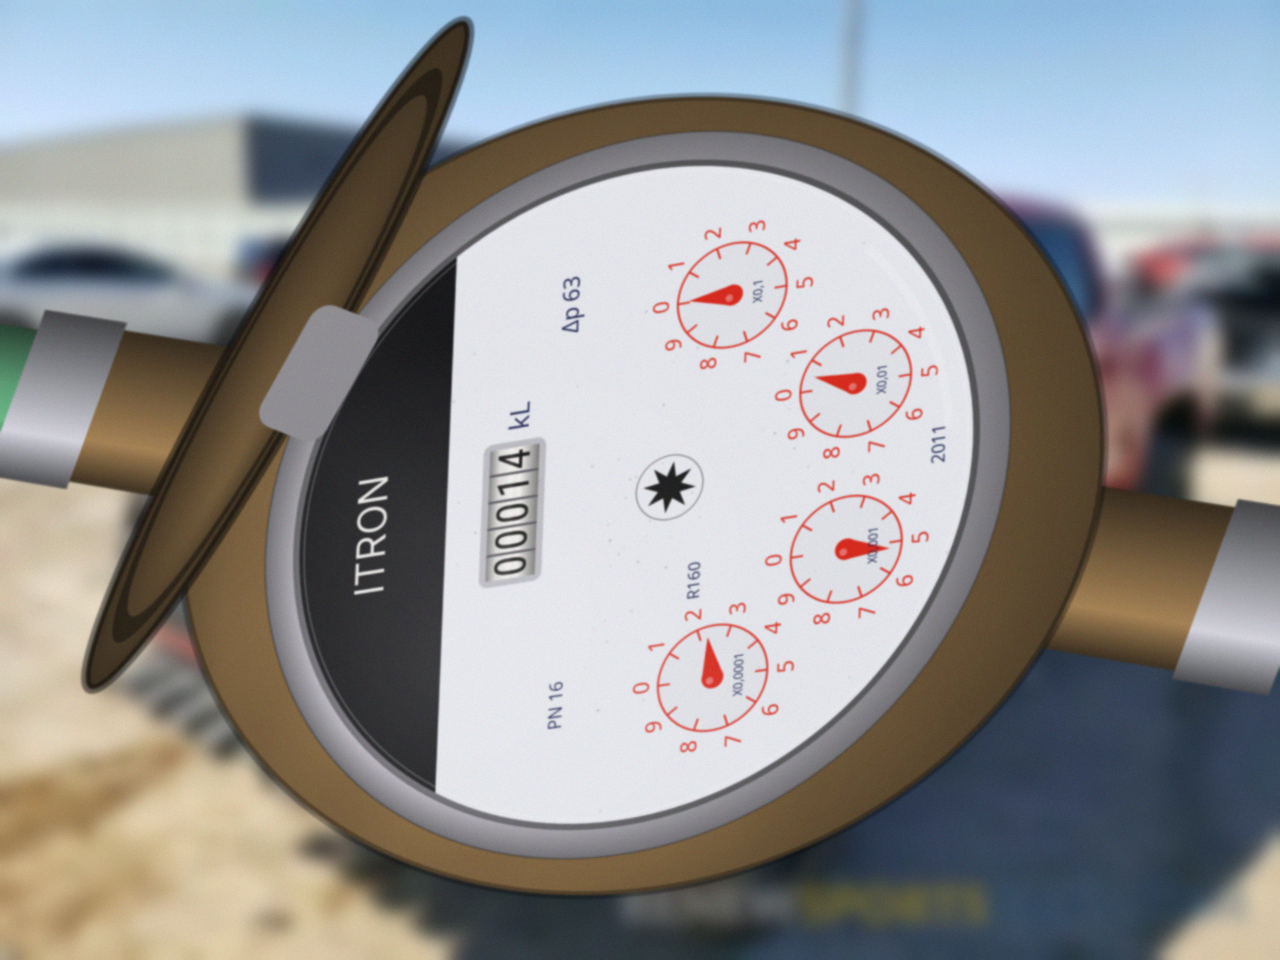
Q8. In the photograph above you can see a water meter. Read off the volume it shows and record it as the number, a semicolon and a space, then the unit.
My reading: 14.0052; kL
